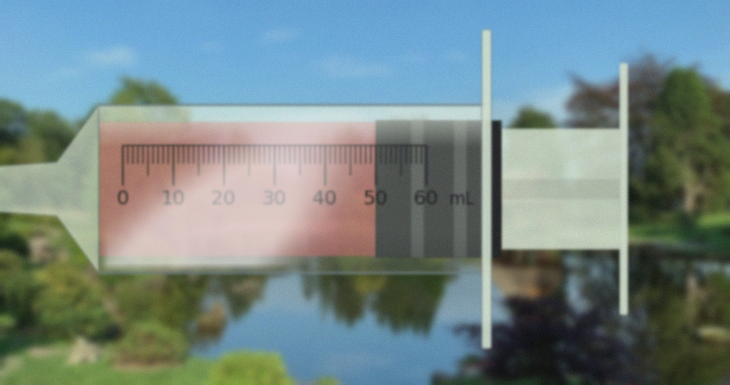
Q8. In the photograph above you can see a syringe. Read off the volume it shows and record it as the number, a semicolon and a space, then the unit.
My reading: 50; mL
